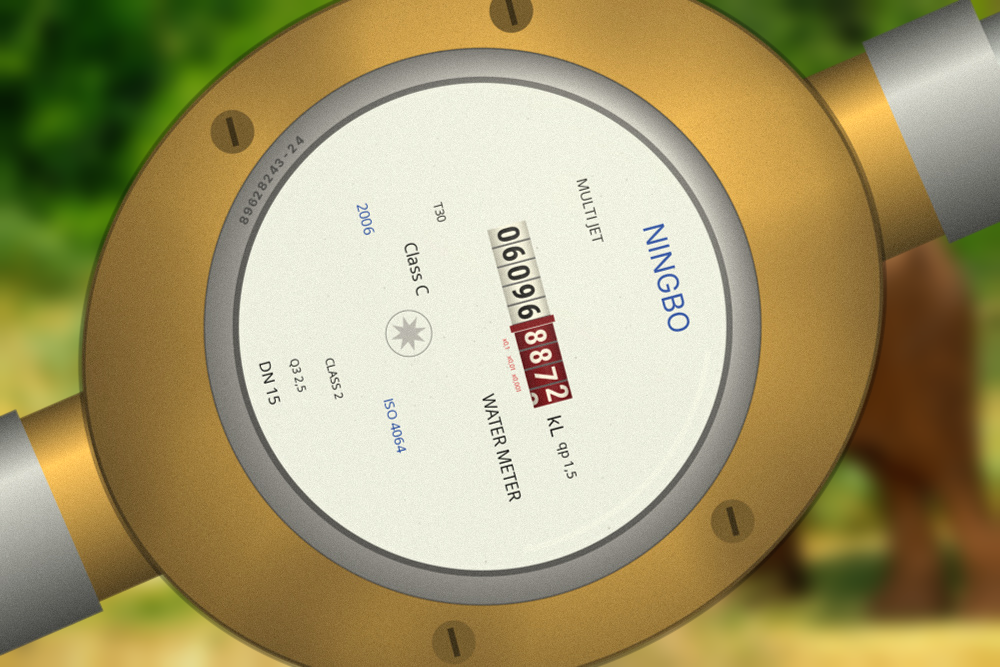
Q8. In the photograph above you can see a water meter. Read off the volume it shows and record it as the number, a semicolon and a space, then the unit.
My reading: 6096.8872; kL
